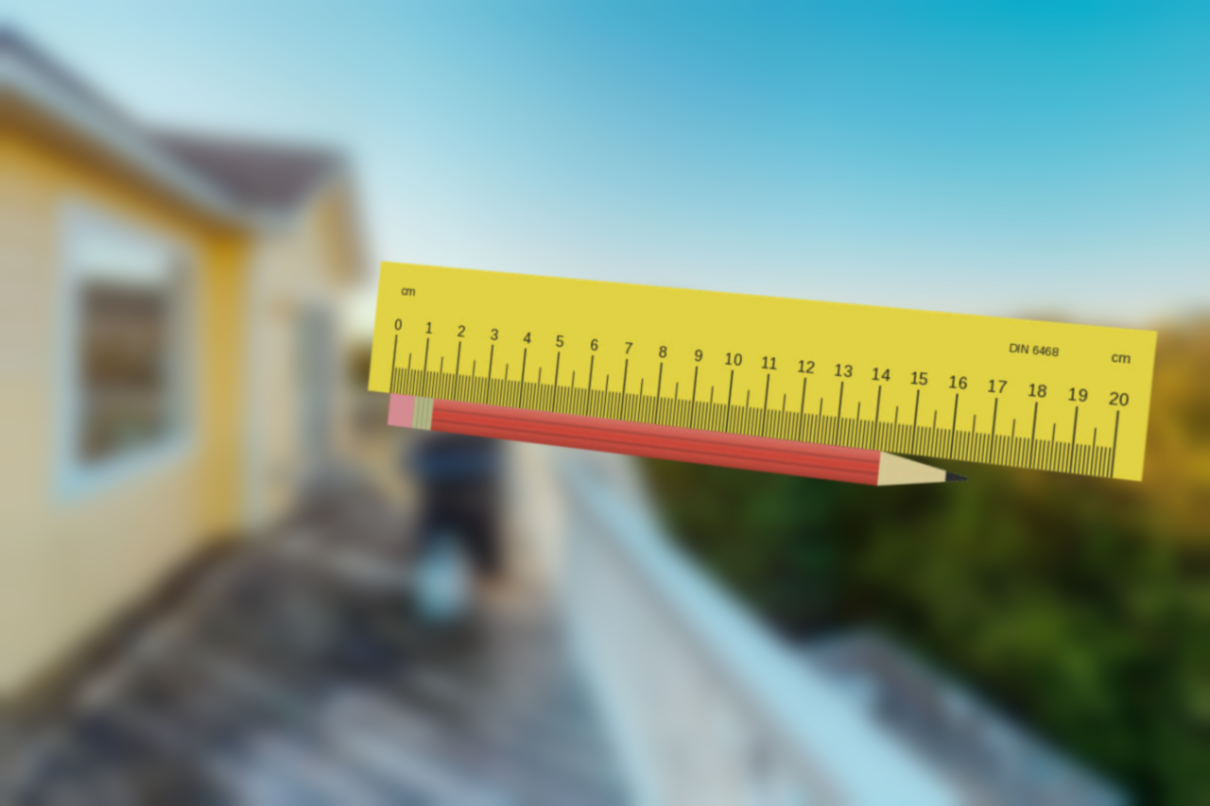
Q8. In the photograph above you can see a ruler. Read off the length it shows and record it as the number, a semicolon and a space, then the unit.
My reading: 16.5; cm
